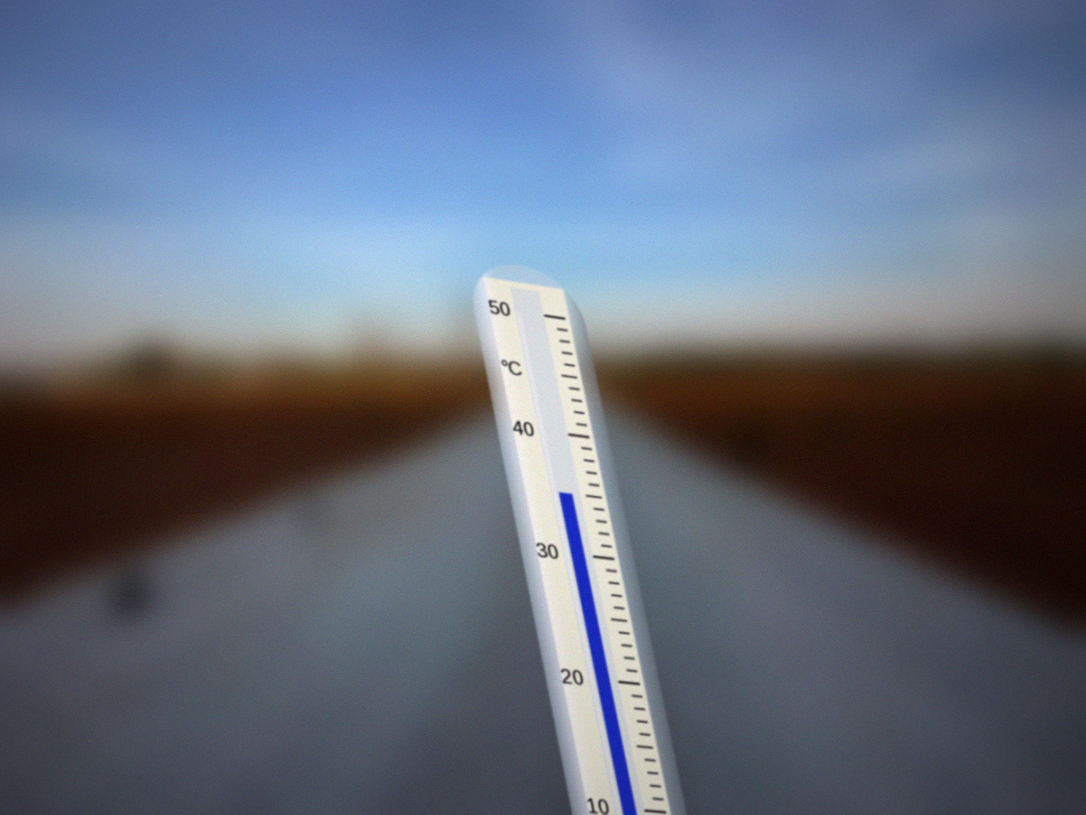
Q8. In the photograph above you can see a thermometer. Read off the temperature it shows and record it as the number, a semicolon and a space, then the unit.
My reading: 35; °C
